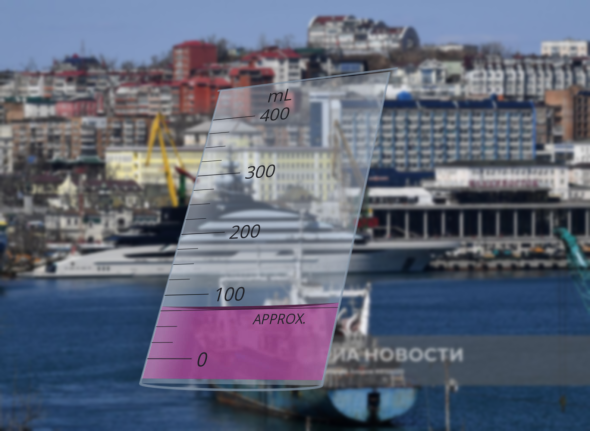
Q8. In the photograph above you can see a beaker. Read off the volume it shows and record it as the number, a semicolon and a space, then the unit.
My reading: 75; mL
